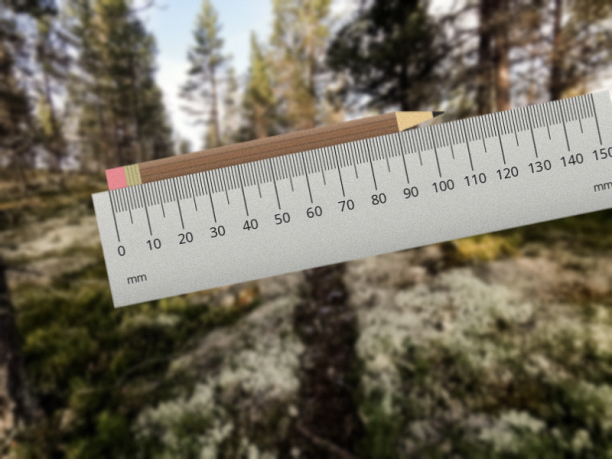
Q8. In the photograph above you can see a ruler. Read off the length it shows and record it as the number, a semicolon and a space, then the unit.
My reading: 105; mm
